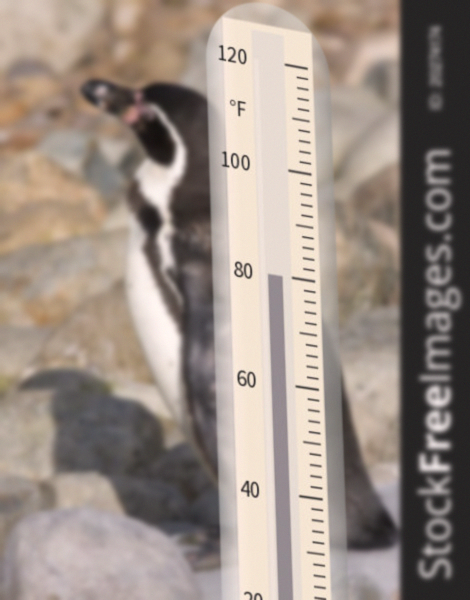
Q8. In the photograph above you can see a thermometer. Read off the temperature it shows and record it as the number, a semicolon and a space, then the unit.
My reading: 80; °F
